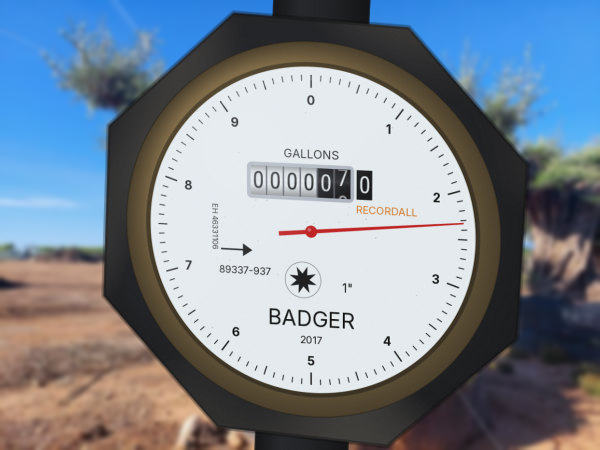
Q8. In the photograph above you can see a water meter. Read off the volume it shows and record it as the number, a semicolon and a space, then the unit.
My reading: 72.3; gal
